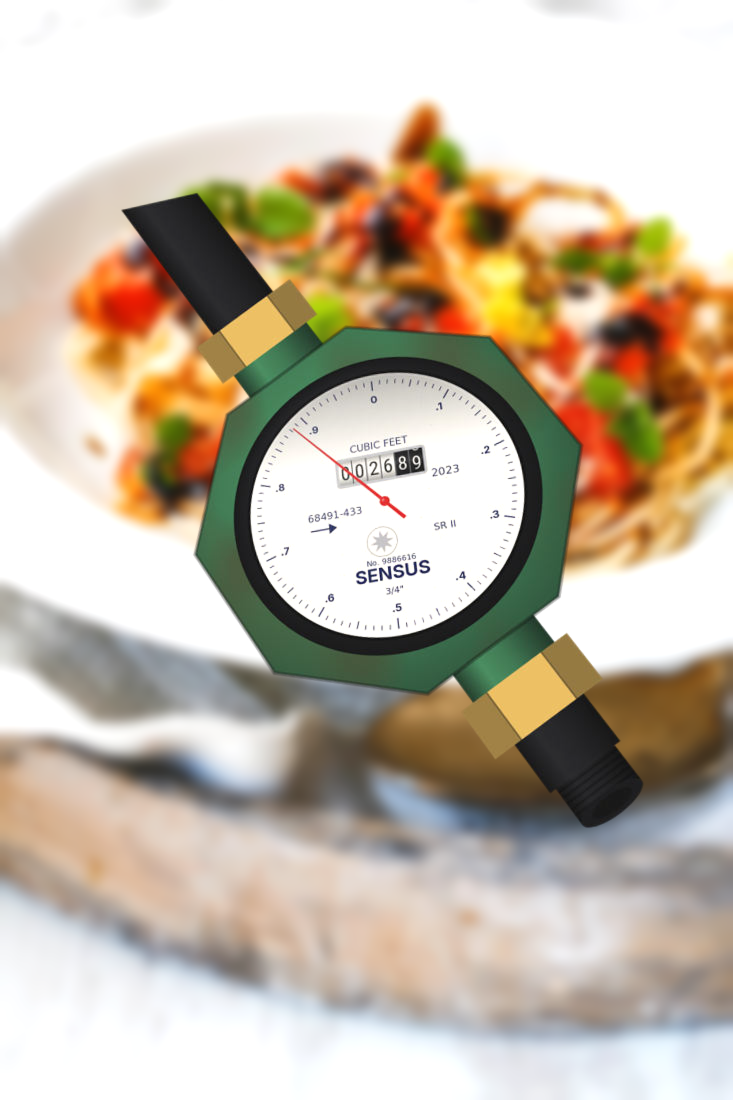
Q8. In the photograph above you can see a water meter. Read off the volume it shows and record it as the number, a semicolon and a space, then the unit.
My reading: 2688.88; ft³
